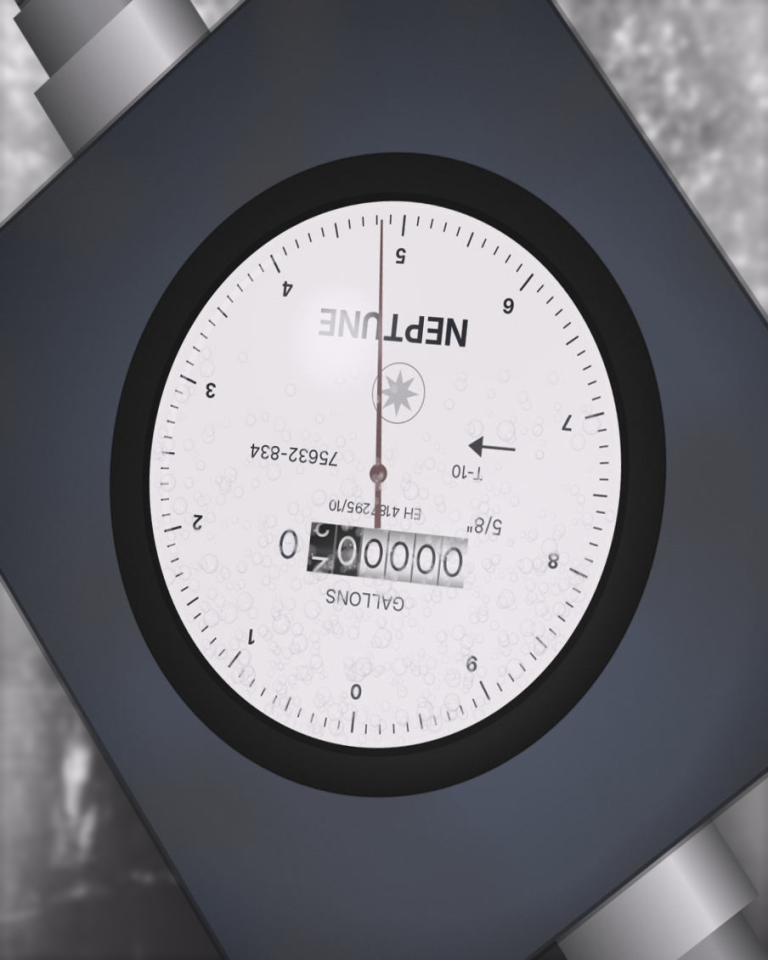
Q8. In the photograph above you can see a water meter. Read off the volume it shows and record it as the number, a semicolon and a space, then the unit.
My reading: 24.8; gal
